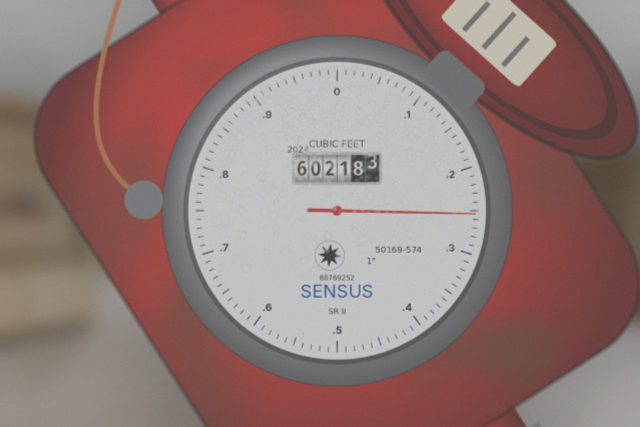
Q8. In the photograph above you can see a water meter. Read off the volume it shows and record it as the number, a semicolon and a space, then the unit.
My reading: 602183.25; ft³
